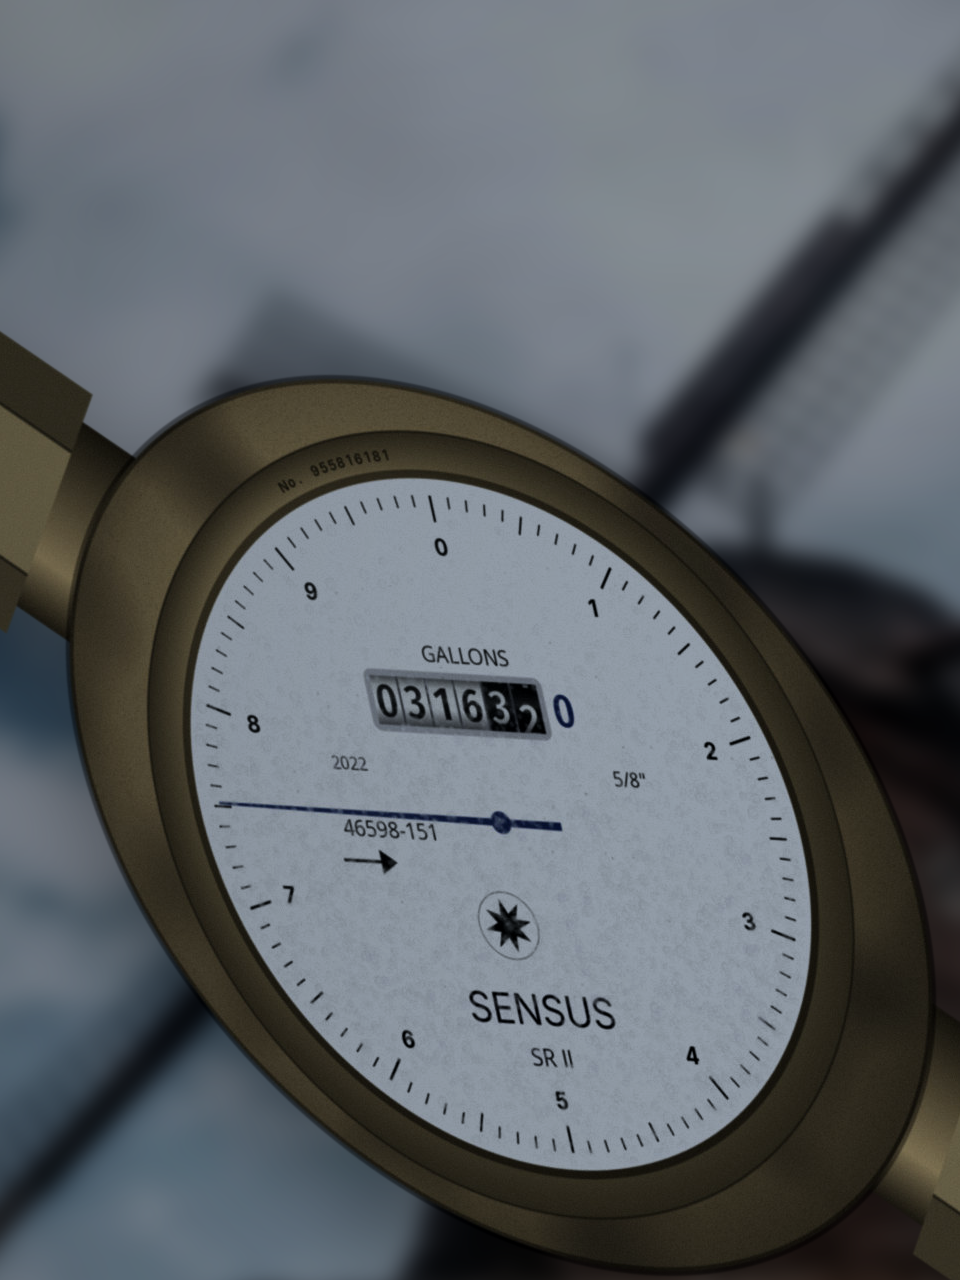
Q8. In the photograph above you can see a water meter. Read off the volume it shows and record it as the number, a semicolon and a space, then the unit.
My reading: 316317.5; gal
